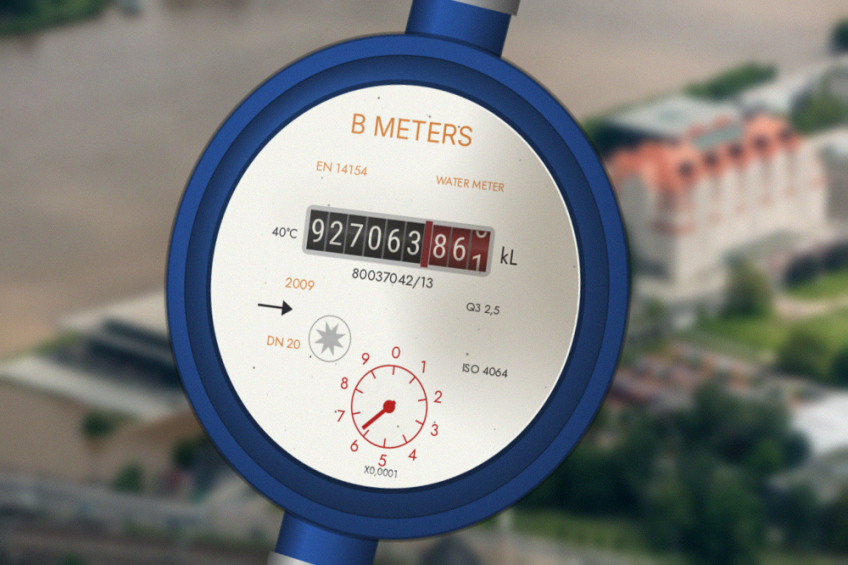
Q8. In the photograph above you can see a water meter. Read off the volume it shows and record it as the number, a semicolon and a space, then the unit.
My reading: 927063.8606; kL
